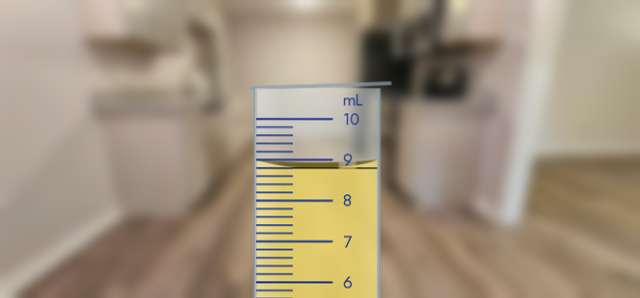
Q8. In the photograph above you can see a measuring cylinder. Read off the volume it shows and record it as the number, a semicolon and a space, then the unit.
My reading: 8.8; mL
